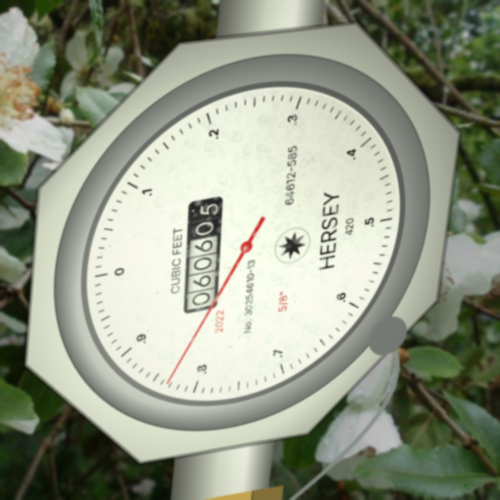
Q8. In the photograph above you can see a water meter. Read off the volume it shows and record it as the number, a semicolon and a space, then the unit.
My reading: 60604.83; ft³
